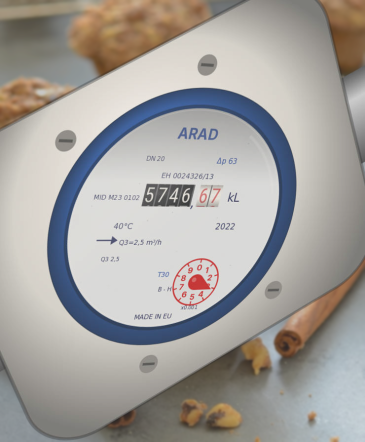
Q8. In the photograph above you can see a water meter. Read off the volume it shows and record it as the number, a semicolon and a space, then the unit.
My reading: 5746.673; kL
